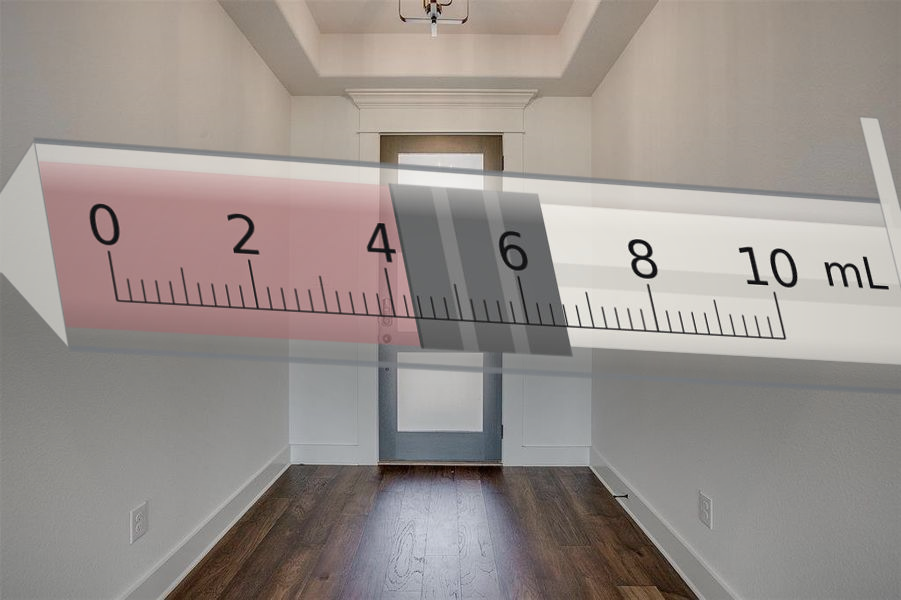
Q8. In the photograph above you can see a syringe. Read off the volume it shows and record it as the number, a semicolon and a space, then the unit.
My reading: 4.3; mL
